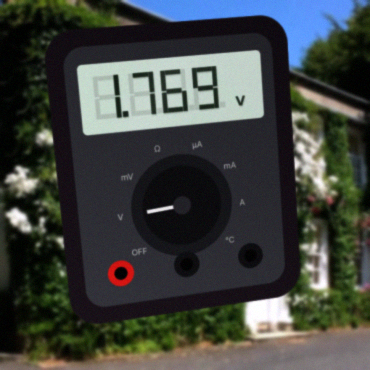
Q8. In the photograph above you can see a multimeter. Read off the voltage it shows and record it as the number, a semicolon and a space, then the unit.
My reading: 1.769; V
